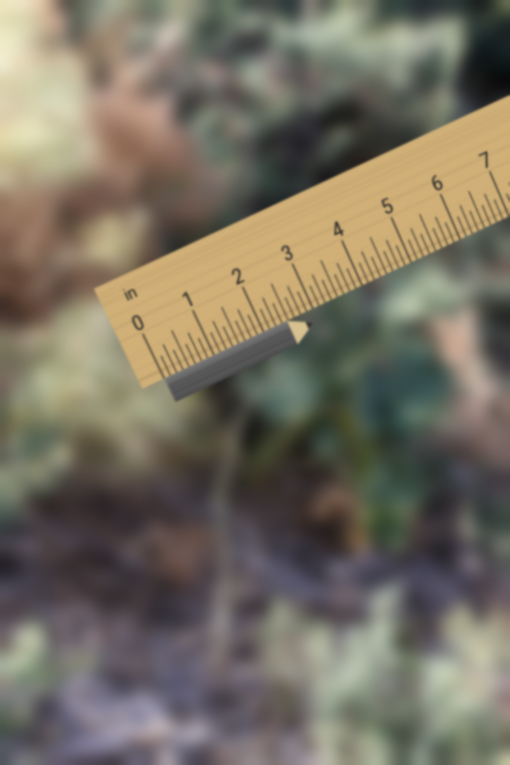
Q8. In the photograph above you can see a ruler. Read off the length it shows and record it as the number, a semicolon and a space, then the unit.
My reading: 2.875; in
